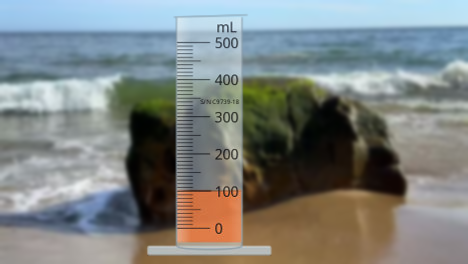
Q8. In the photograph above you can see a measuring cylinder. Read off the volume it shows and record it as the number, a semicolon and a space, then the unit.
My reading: 100; mL
